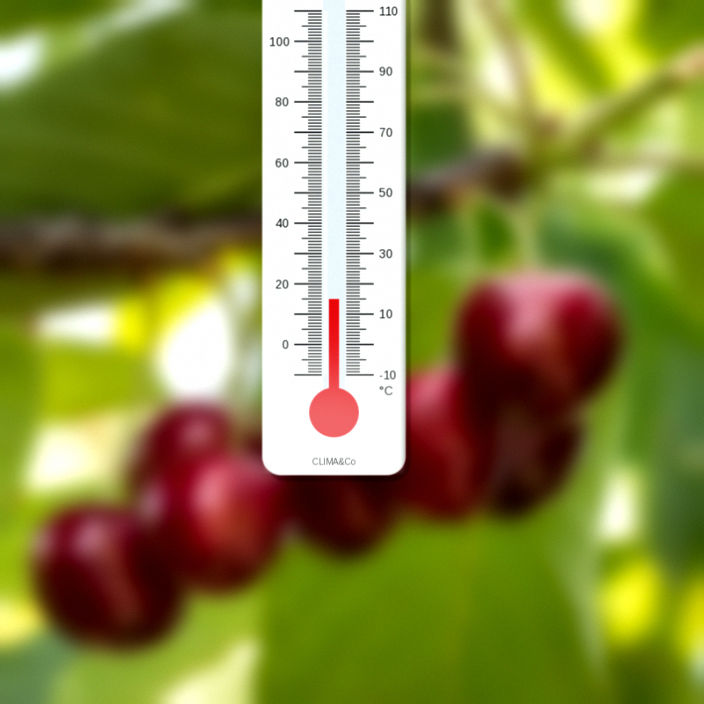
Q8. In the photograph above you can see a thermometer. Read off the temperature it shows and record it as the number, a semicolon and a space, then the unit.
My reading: 15; °C
